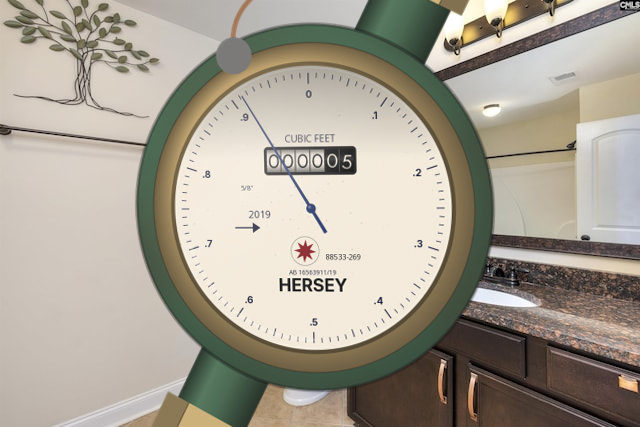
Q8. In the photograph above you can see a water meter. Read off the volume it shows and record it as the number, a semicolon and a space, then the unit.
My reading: 4.91; ft³
